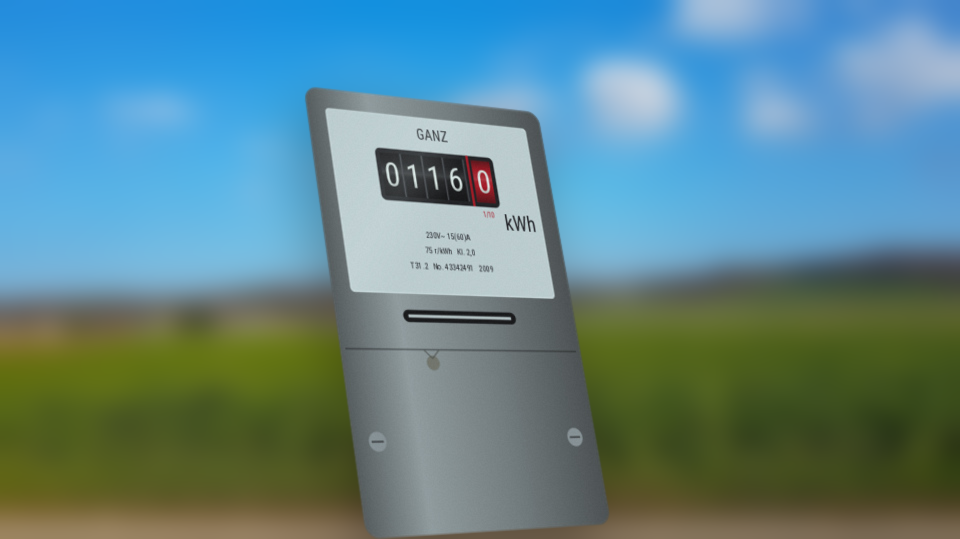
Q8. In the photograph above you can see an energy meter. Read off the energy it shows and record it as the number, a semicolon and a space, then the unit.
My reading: 116.0; kWh
